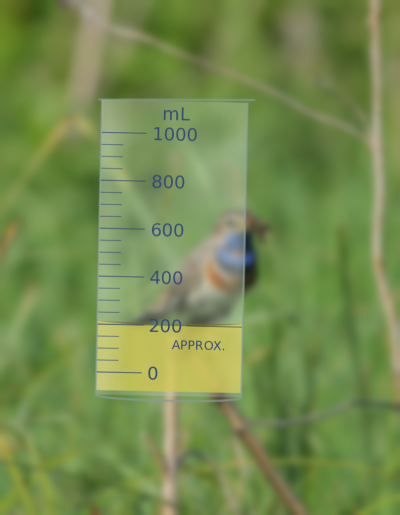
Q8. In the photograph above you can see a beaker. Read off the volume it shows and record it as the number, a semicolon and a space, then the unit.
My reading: 200; mL
